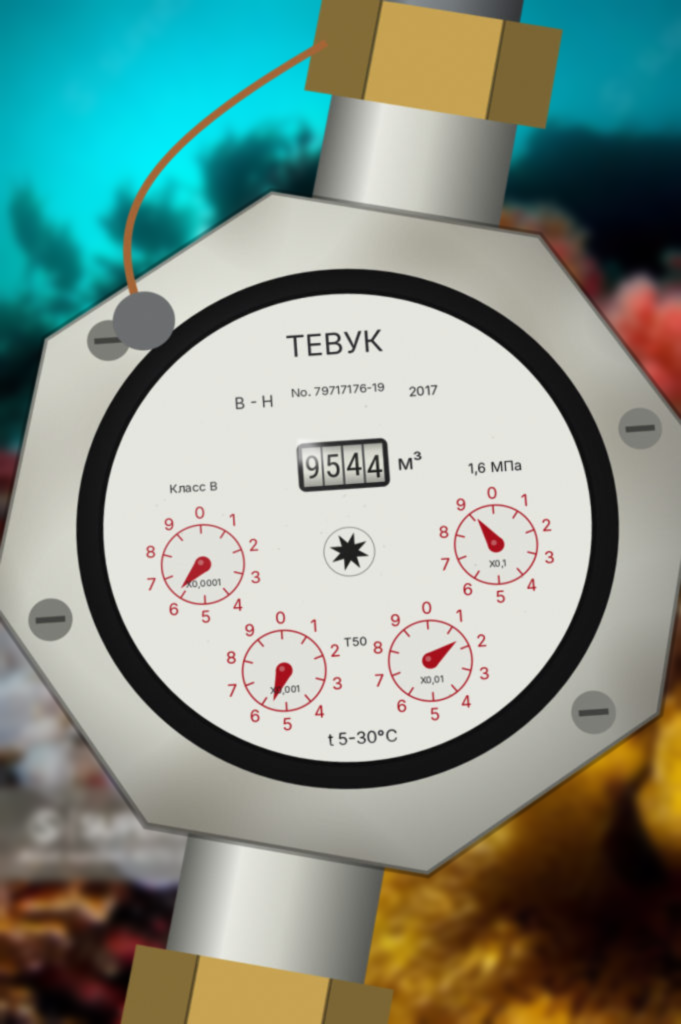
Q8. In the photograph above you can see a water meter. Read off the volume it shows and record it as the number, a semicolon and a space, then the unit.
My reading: 9543.9156; m³
